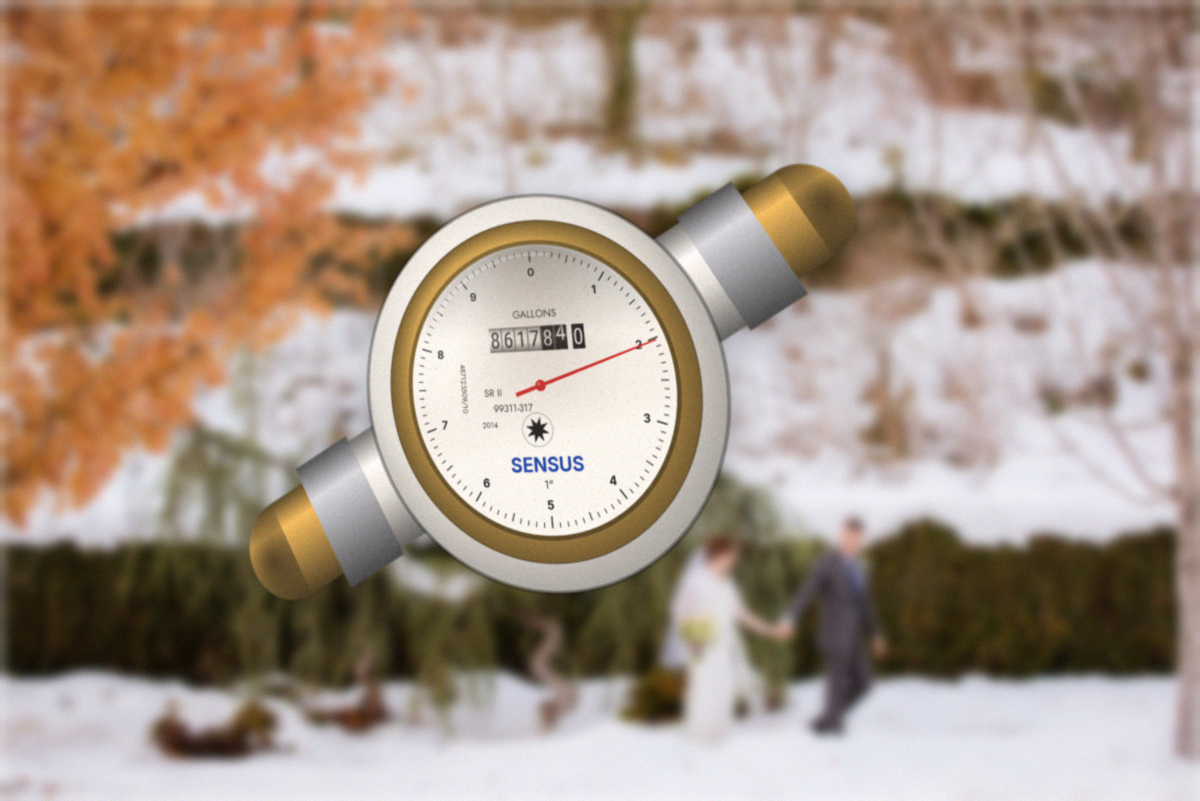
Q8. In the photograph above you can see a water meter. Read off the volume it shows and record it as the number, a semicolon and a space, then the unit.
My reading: 8617842.0; gal
